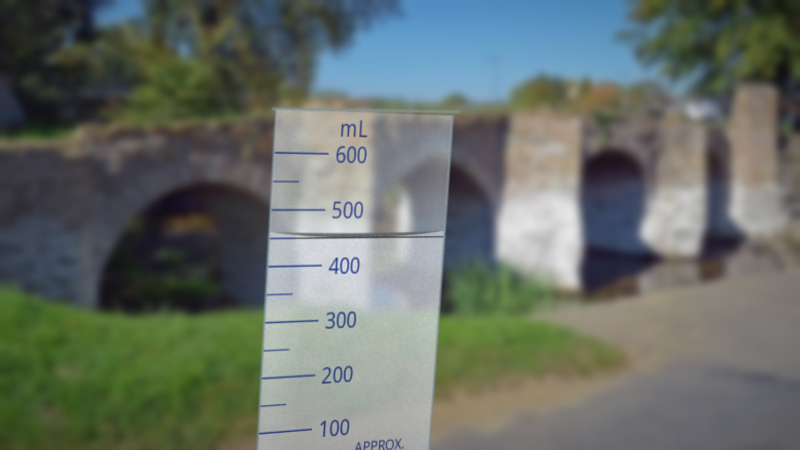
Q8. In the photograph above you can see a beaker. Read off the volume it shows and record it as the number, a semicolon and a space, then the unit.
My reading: 450; mL
